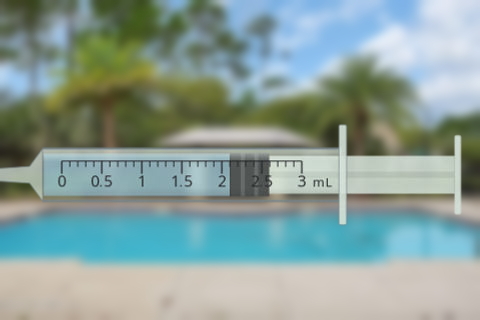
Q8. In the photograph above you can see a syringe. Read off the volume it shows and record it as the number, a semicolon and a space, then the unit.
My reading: 2.1; mL
